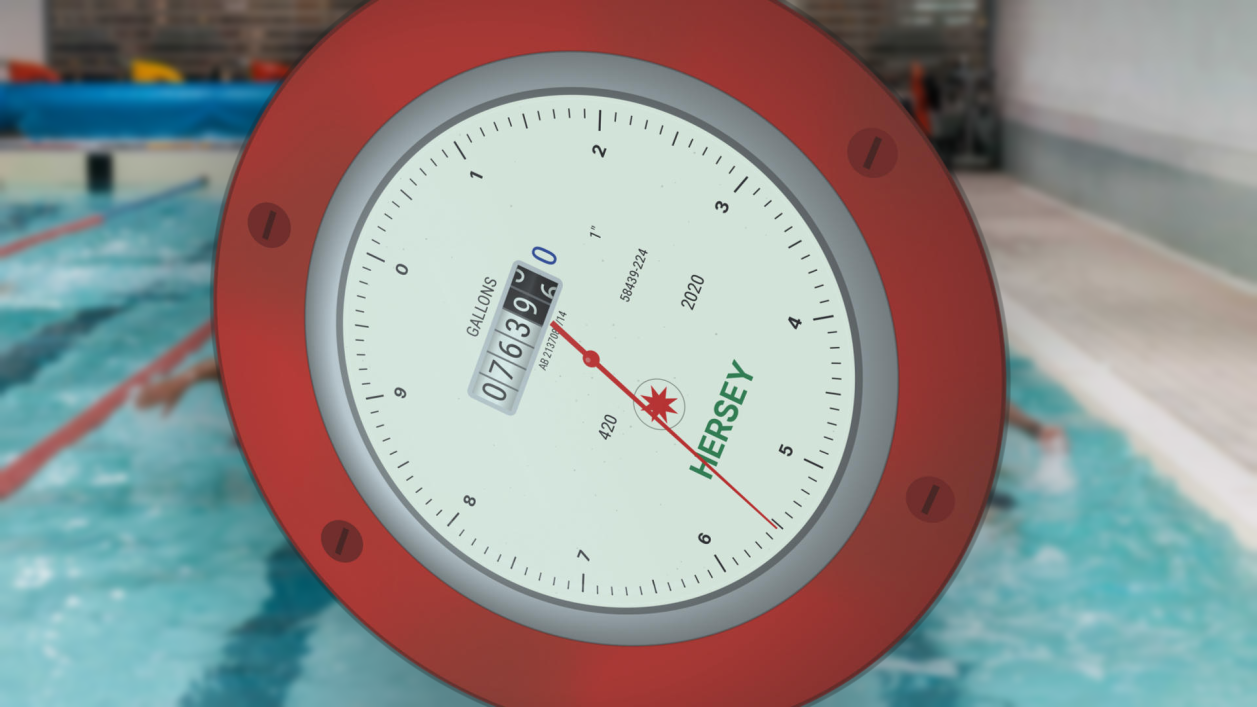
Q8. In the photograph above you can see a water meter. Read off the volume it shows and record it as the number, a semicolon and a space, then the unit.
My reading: 763955.5; gal
